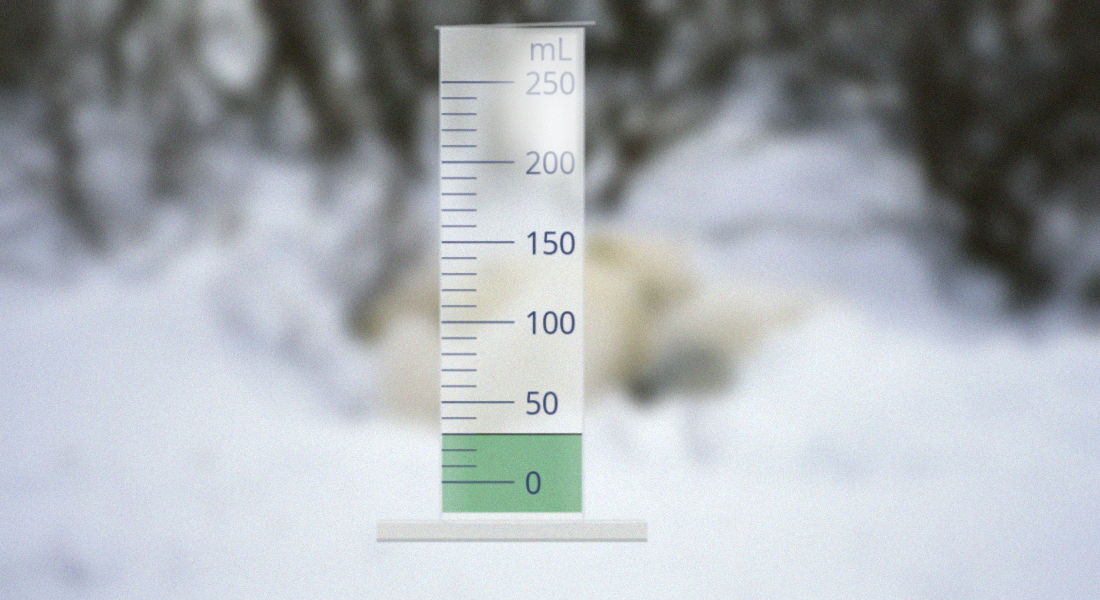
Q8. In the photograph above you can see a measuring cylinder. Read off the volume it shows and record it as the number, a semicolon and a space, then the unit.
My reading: 30; mL
